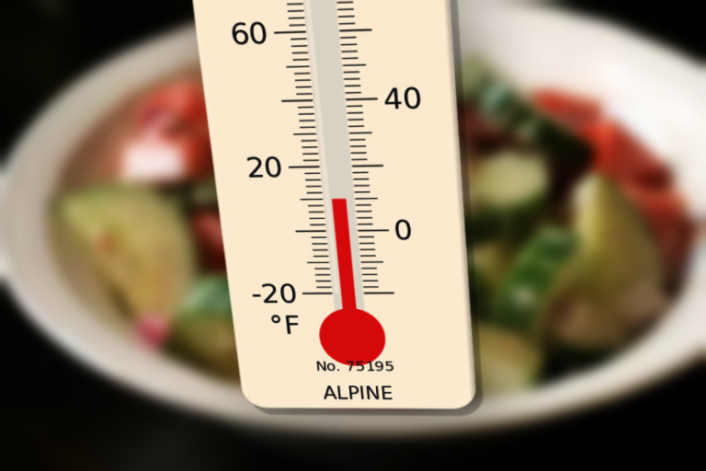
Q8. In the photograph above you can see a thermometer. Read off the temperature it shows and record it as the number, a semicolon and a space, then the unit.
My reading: 10; °F
